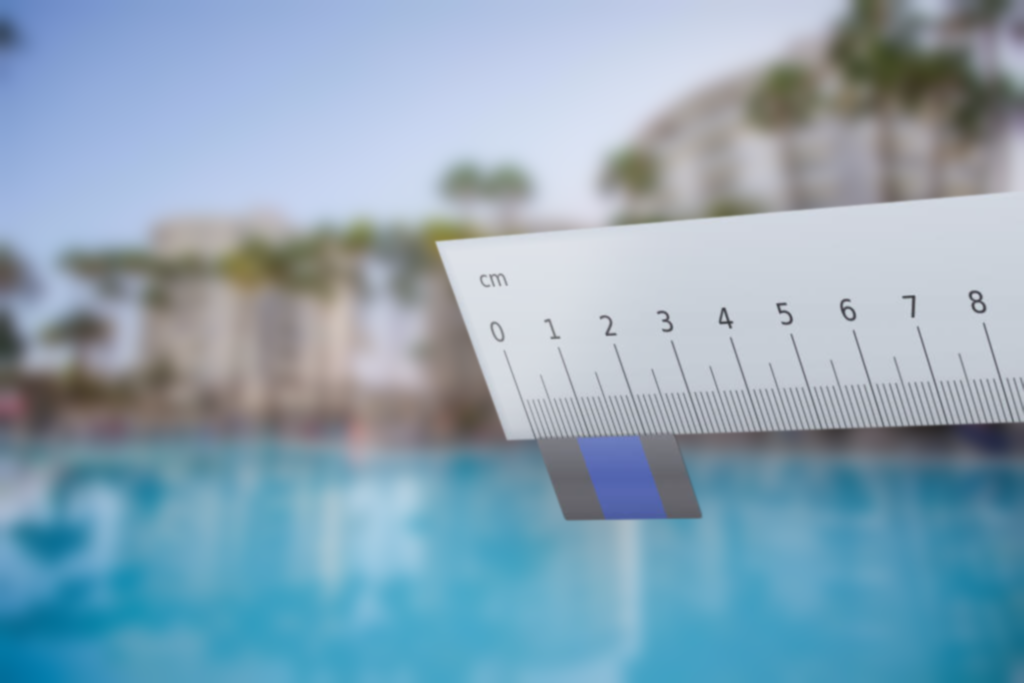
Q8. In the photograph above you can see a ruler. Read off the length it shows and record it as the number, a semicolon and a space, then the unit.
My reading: 2.5; cm
